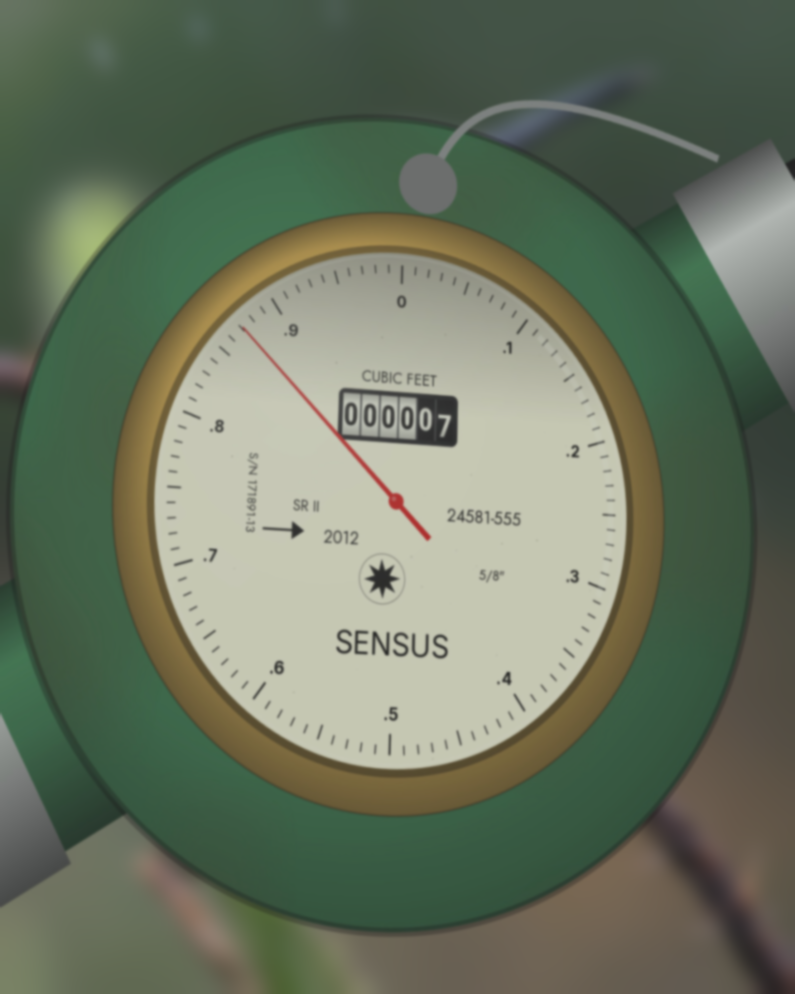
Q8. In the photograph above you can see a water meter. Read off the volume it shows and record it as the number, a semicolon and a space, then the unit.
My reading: 6.87; ft³
